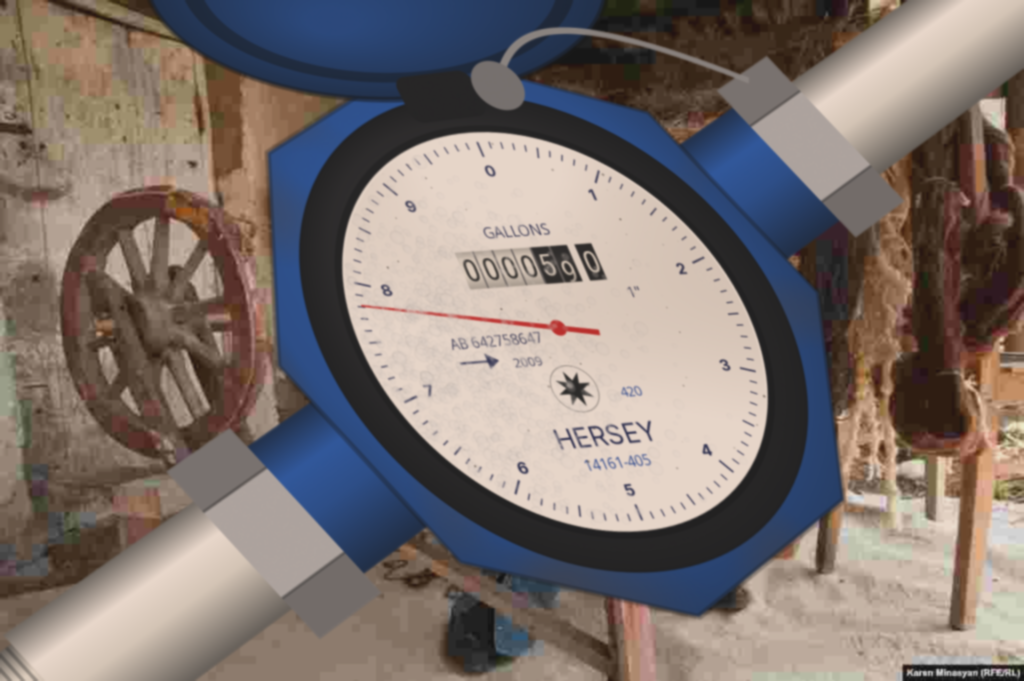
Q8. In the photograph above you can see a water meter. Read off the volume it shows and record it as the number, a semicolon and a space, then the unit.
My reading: 587.8; gal
